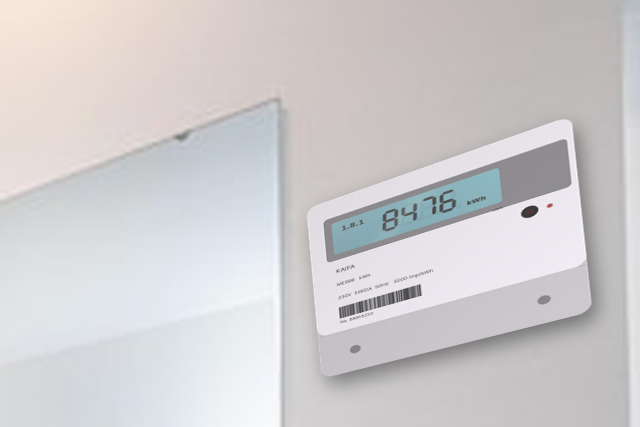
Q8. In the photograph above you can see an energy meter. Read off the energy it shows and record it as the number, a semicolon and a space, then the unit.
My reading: 8476; kWh
